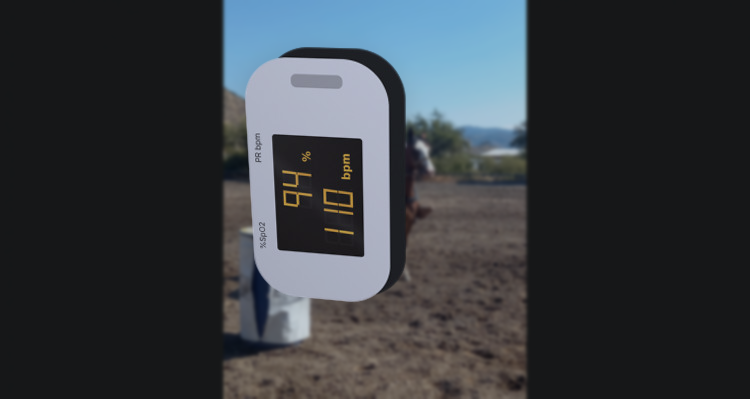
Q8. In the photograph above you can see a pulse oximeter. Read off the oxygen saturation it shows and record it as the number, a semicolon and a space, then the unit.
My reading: 94; %
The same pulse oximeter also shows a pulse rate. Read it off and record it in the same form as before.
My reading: 110; bpm
